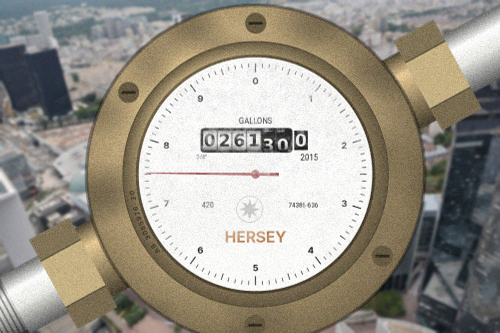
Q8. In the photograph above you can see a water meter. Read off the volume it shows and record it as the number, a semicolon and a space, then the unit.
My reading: 261297.5; gal
